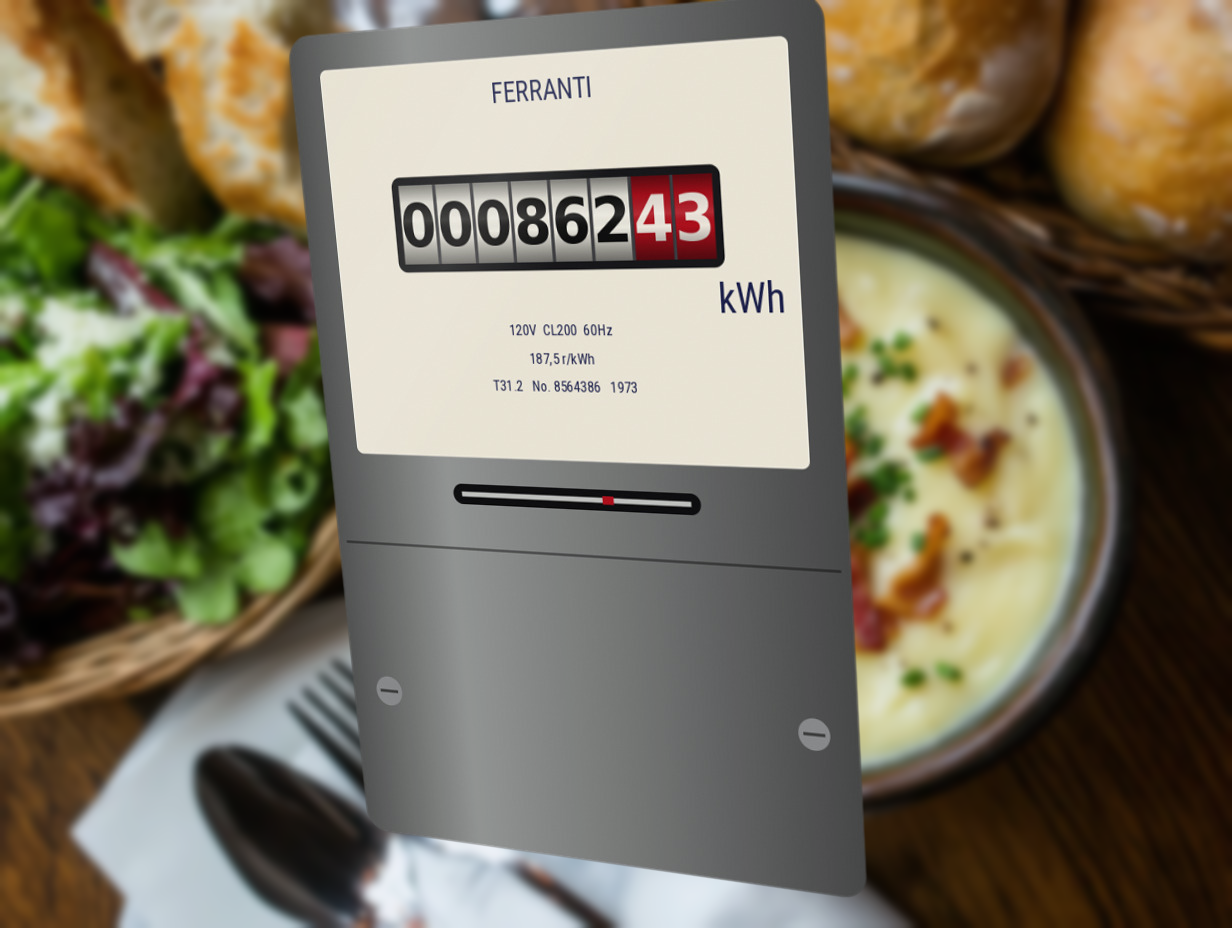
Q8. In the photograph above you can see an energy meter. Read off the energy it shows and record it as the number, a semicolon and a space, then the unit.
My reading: 862.43; kWh
